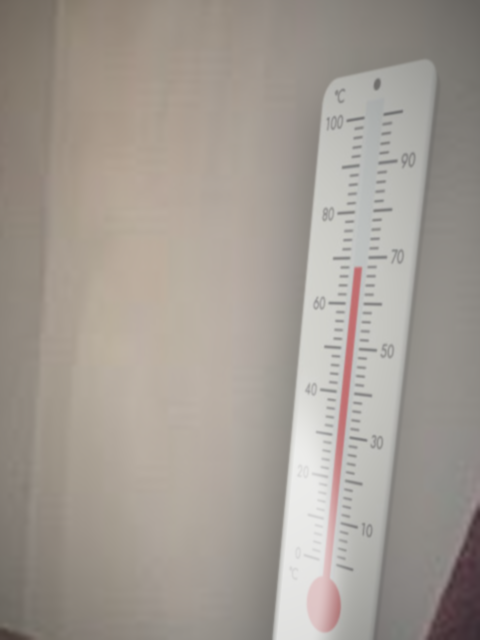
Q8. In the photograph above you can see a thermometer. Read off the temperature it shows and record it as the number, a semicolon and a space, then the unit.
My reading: 68; °C
